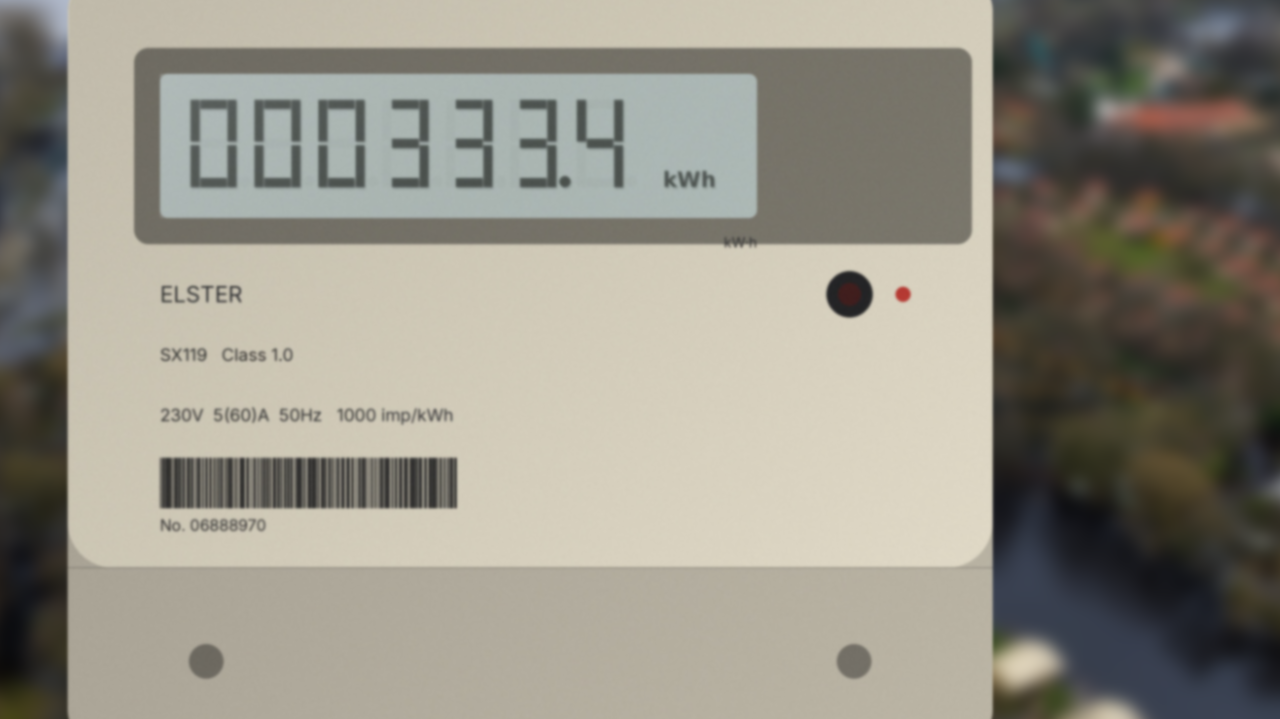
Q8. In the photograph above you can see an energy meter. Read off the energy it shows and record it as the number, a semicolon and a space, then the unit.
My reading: 333.4; kWh
